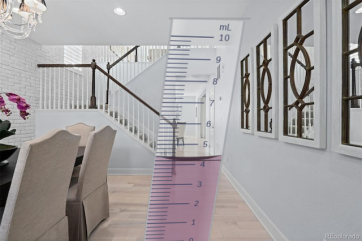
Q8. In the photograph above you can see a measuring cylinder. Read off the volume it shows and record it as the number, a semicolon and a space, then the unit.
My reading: 4.2; mL
